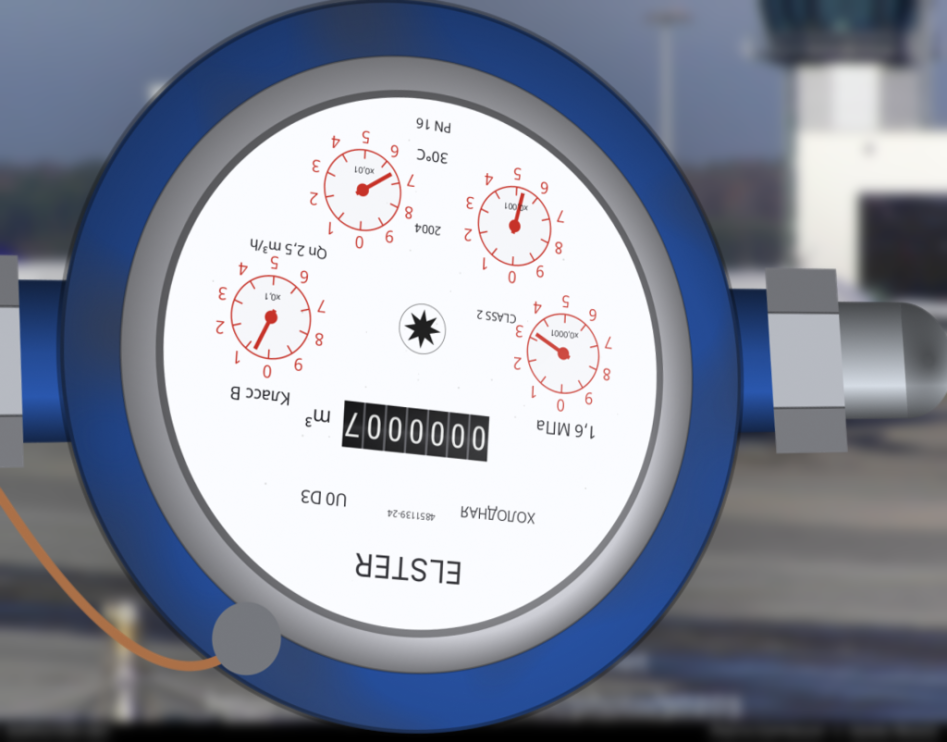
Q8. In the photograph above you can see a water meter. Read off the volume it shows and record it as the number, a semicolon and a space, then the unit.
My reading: 7.0653; m³
